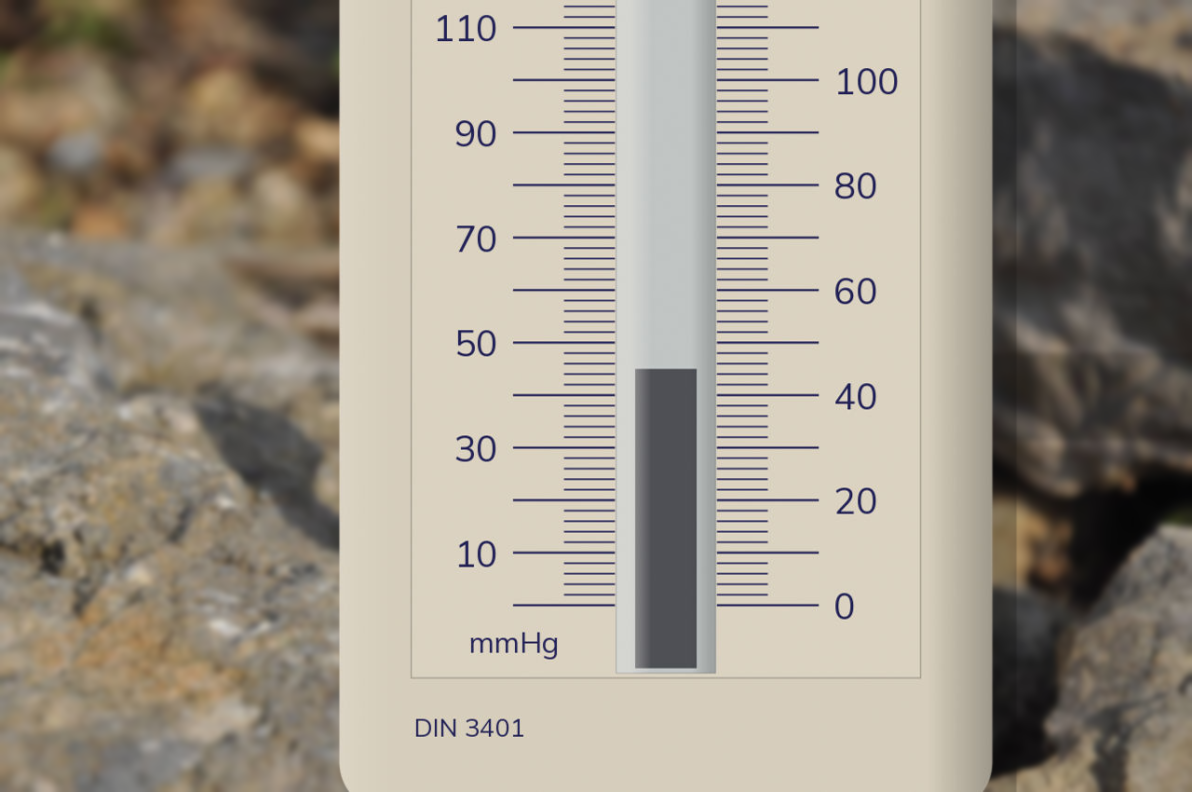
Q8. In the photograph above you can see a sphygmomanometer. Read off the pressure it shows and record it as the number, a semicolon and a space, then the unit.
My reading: 45; mmHg
